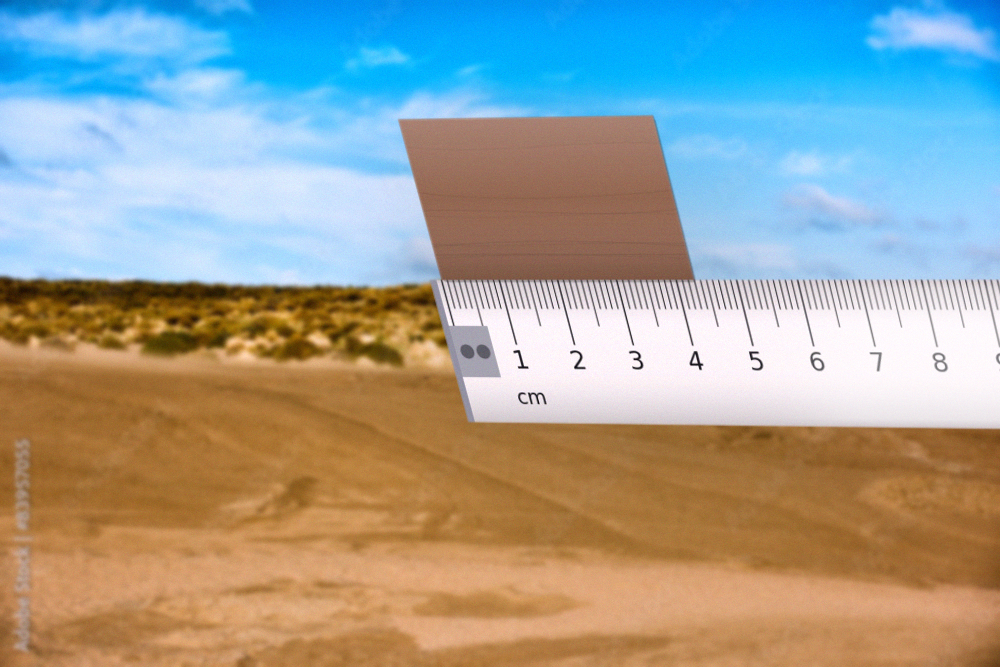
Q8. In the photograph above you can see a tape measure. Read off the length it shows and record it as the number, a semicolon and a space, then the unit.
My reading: 4.3; cm
